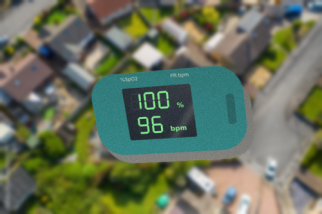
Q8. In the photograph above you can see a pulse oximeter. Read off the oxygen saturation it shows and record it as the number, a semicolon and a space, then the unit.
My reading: 100; %
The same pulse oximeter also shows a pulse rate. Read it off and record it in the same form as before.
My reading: 96; bpm
